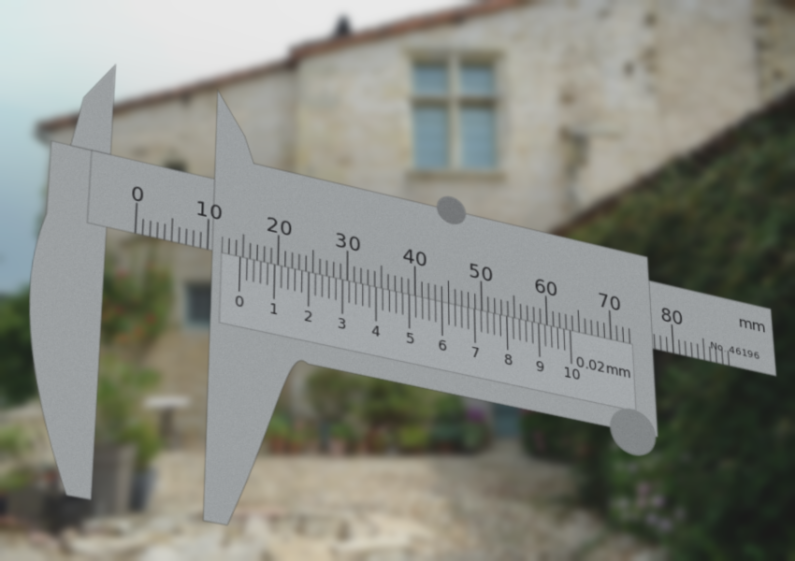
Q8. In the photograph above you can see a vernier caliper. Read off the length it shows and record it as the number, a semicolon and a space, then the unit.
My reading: 14.6; mm
